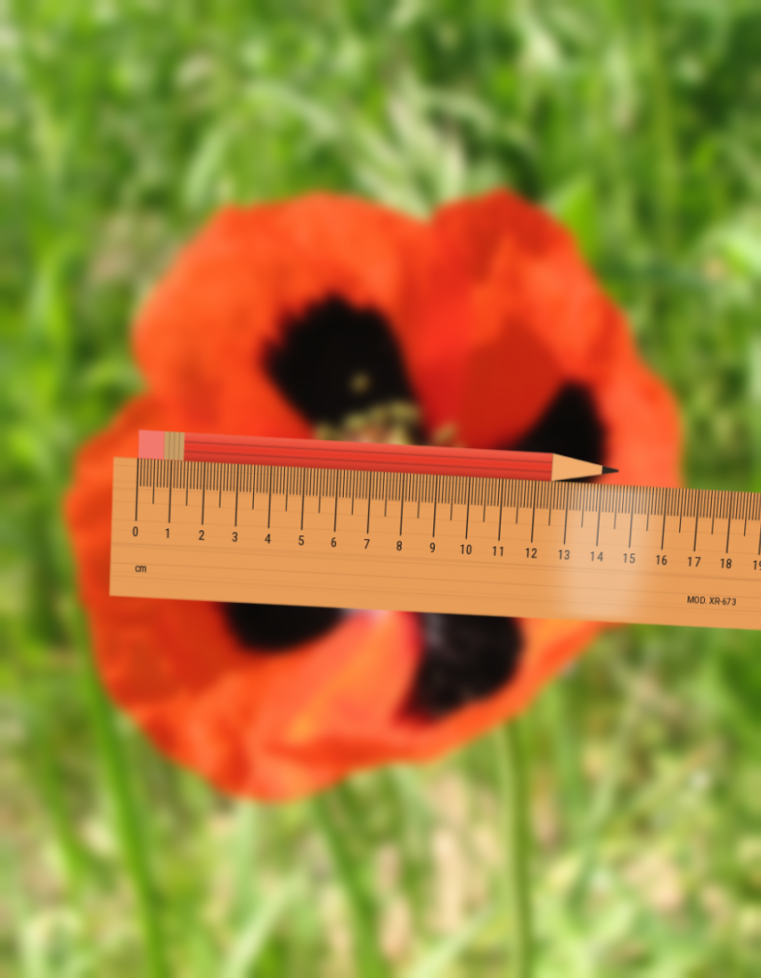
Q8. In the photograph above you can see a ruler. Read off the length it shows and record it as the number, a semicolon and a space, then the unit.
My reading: 14.5; cm
